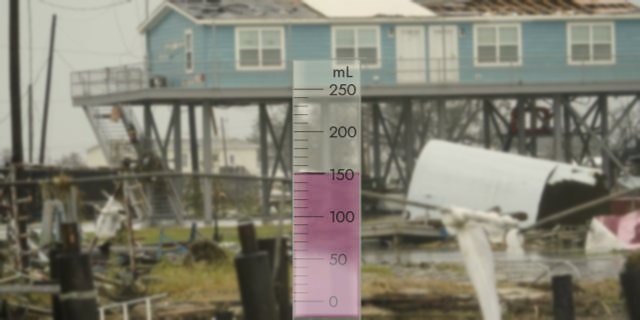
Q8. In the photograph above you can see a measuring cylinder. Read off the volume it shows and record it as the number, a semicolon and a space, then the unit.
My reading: 150; mL
